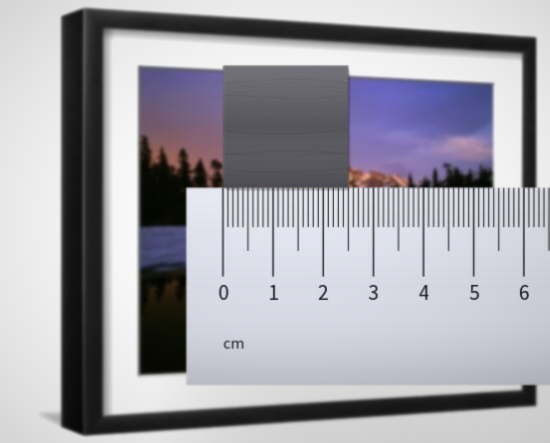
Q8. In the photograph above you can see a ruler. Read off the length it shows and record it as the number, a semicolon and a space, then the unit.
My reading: 2.5; cm
